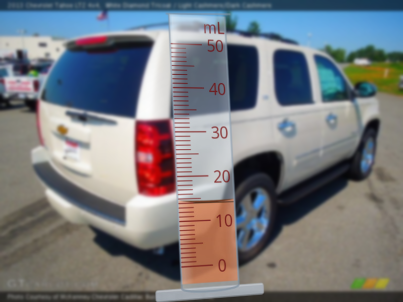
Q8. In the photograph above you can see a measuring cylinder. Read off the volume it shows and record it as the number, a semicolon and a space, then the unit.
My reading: 14; mL
